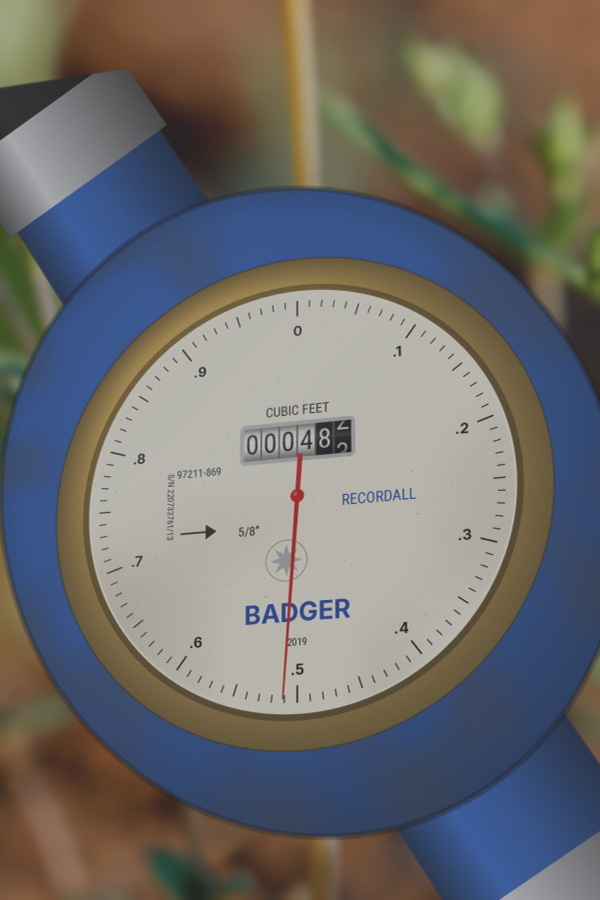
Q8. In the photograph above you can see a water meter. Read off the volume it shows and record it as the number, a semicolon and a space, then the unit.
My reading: 482.51; ft³
